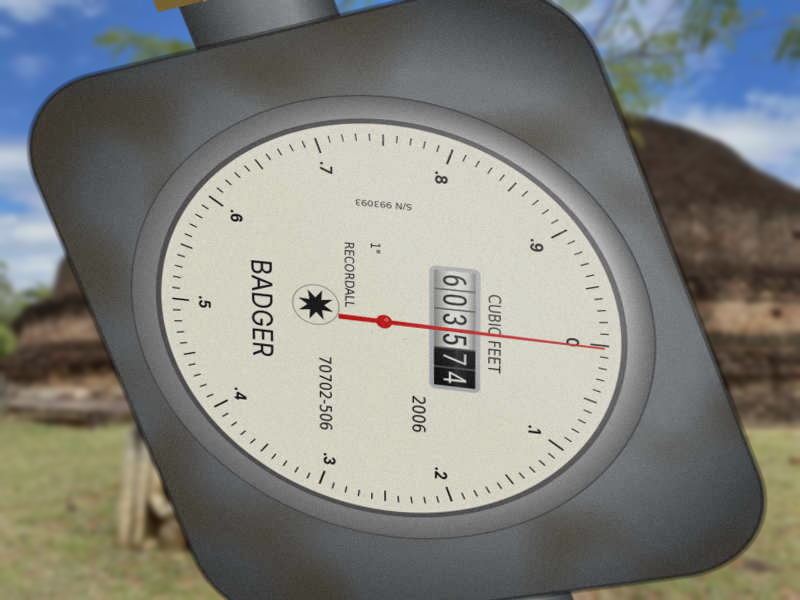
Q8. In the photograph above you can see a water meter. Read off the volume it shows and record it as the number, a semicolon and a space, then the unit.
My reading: 603574.00; ft³
